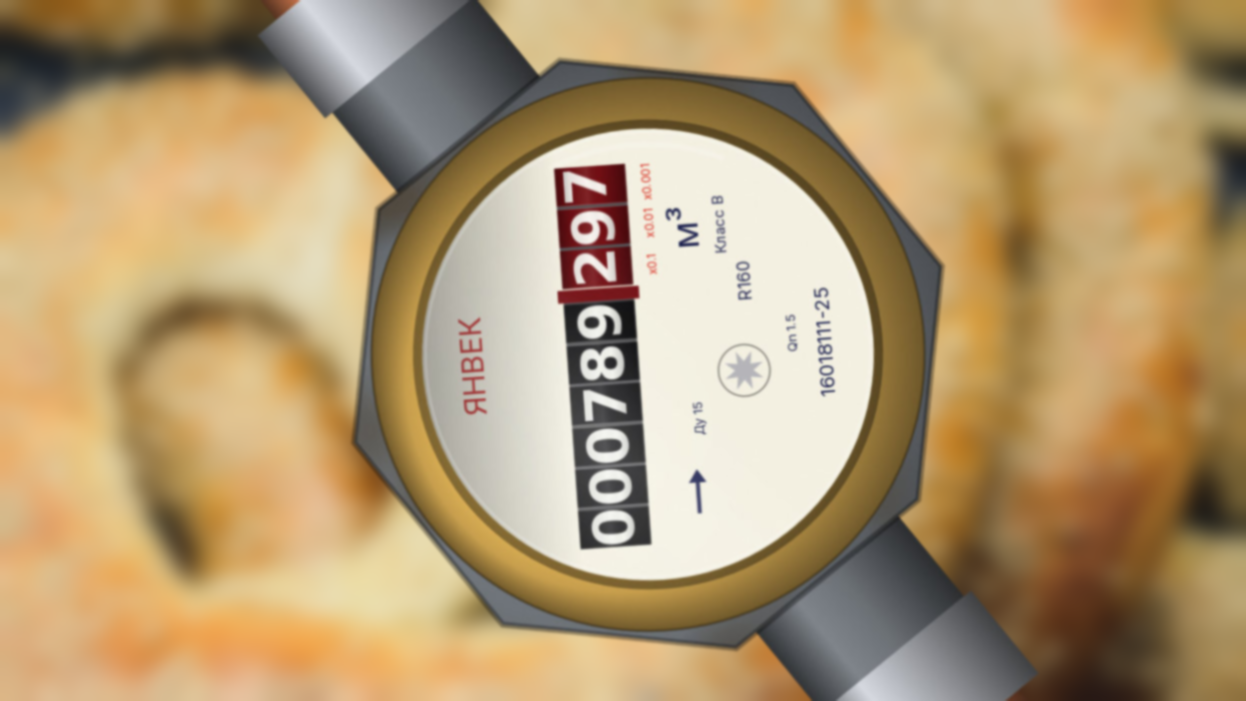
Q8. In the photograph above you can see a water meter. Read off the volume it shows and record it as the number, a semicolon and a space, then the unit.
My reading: 789.297; m³
